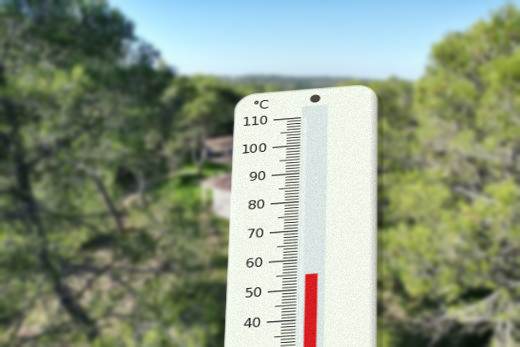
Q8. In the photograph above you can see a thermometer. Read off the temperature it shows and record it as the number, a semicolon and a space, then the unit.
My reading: 55; °C
